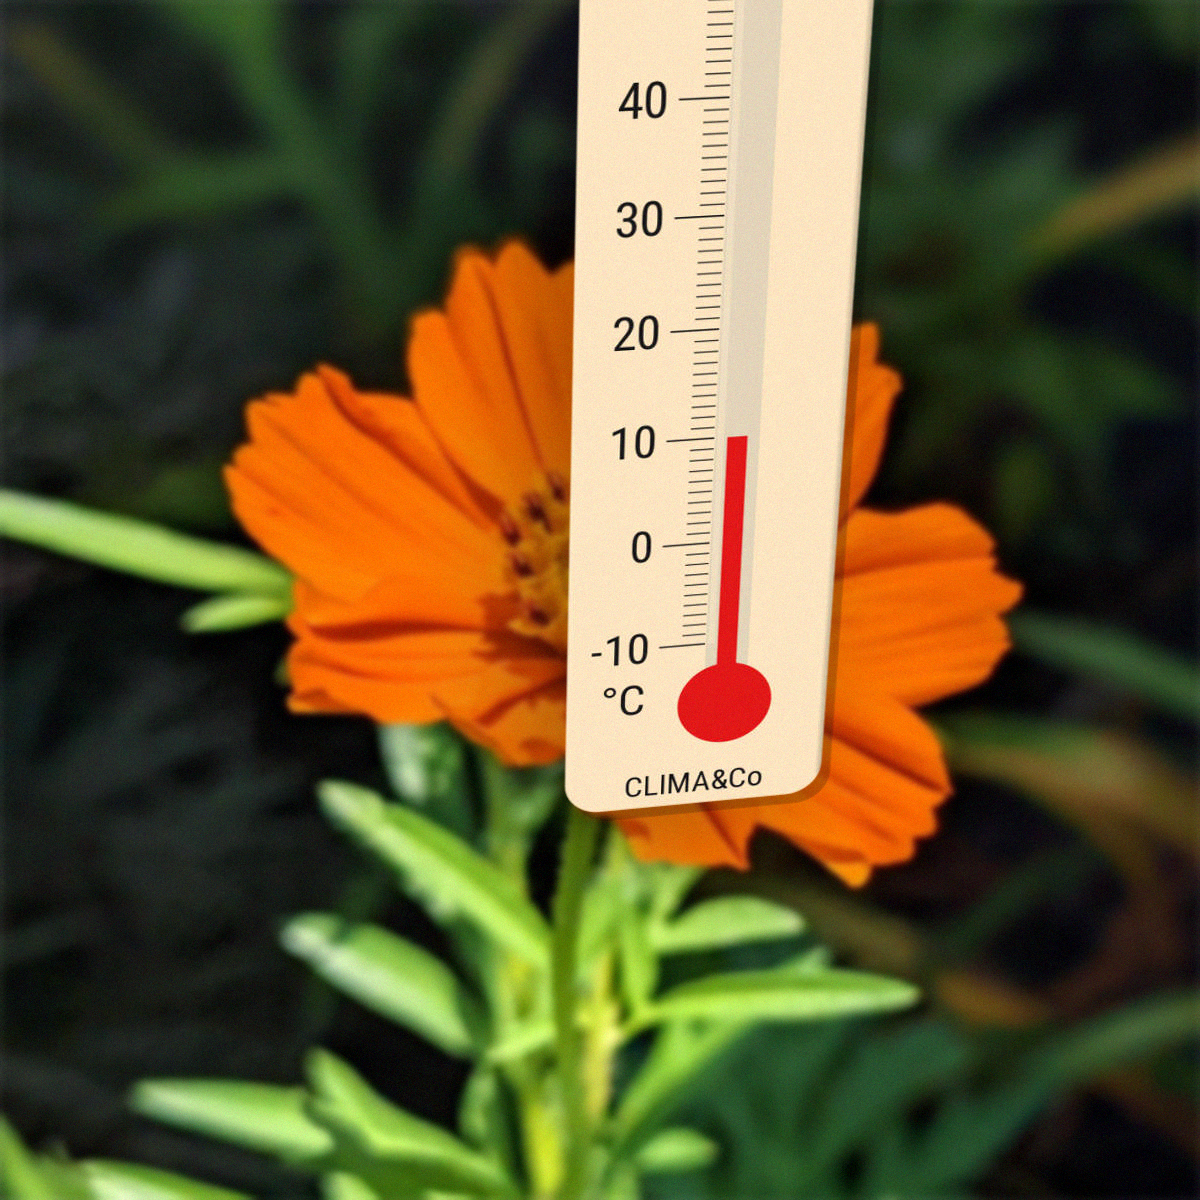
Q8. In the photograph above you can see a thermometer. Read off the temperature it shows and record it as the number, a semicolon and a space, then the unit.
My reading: 10; °C
